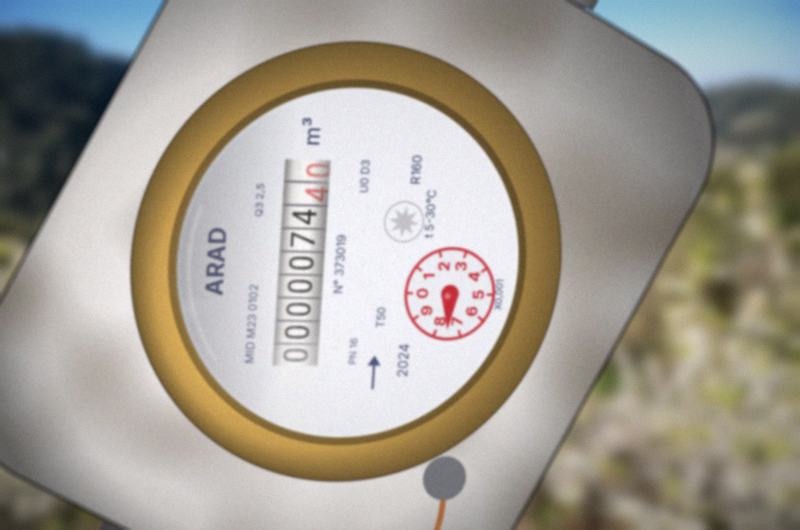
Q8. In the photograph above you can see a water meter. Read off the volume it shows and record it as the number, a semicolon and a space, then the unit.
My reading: 74.397; m³
